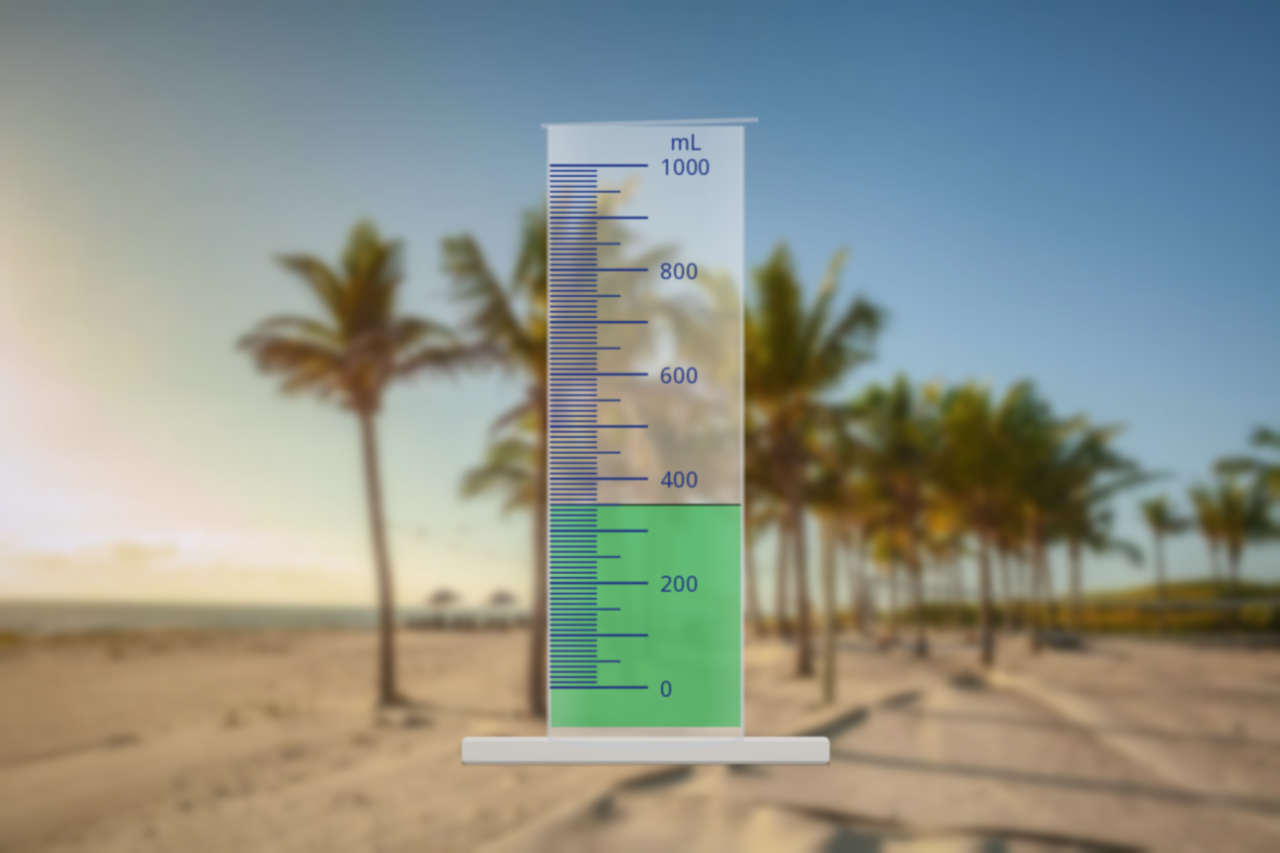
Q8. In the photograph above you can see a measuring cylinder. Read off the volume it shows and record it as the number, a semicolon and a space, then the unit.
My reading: 350; mL
